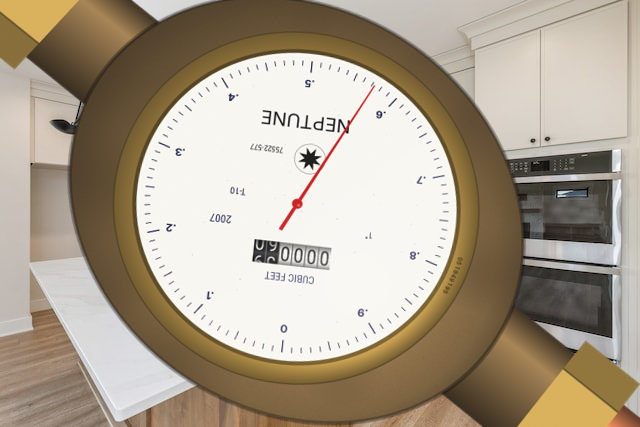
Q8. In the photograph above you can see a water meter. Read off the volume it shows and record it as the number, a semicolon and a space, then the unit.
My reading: 59.57; ft³
